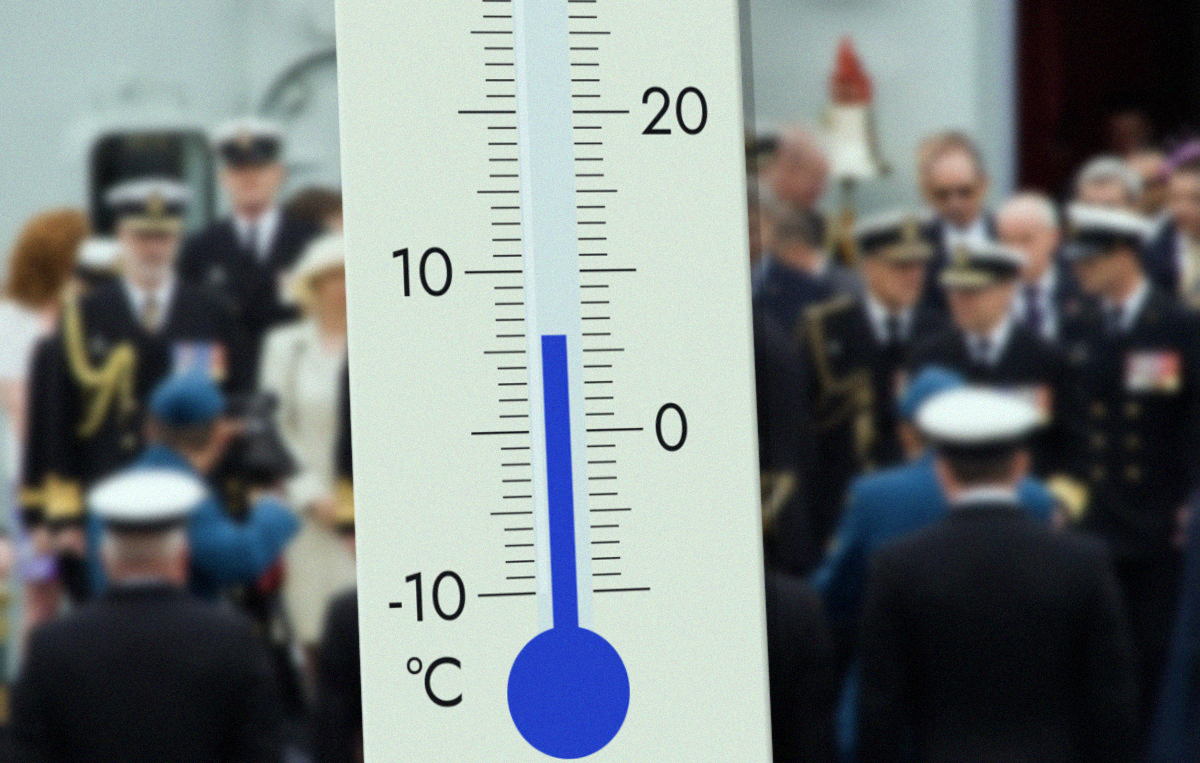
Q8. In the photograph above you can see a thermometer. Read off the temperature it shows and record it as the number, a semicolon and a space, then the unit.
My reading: 6; °C
